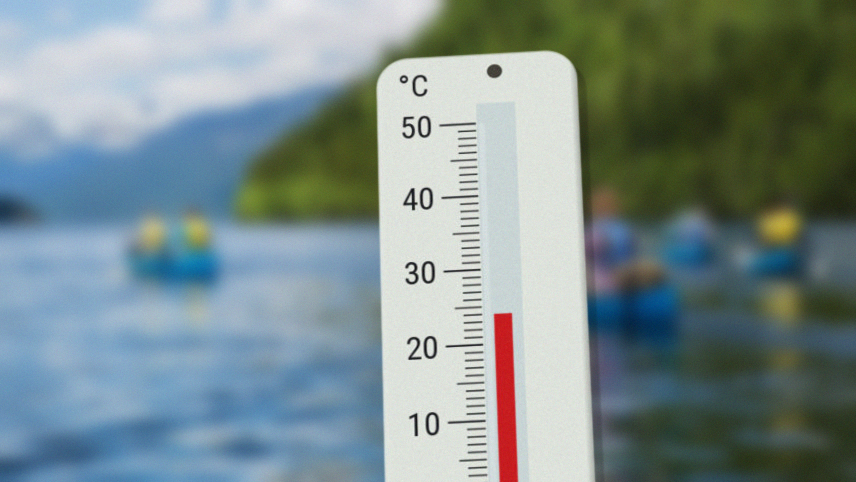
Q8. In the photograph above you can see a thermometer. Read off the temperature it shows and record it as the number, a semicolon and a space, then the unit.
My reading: 24; °C
